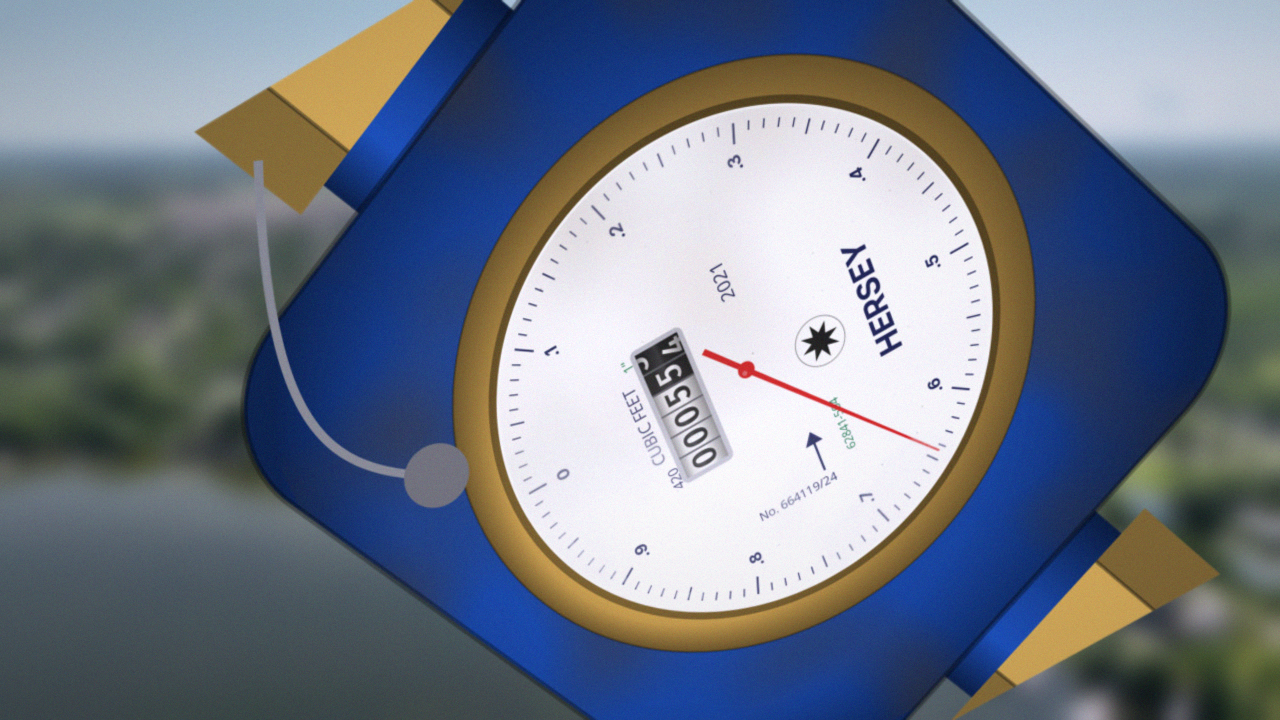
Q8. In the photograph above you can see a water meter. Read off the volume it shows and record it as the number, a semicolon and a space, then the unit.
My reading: 553.64; ft³
